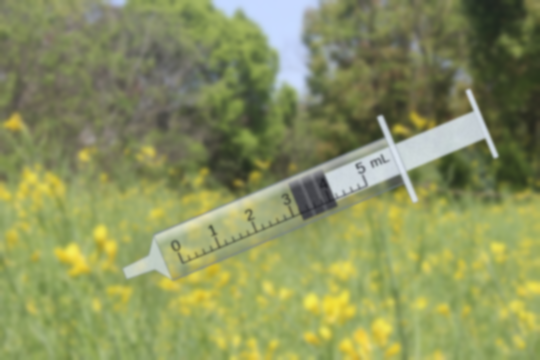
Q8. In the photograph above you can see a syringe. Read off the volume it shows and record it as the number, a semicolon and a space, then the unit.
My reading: 3.2; mL
